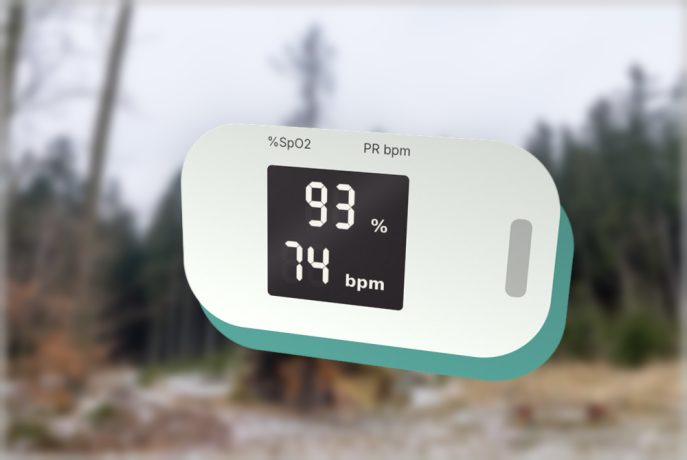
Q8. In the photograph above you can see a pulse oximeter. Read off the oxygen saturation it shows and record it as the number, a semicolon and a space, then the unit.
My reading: 93; %
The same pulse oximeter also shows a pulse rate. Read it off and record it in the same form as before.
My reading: 74; bpm
